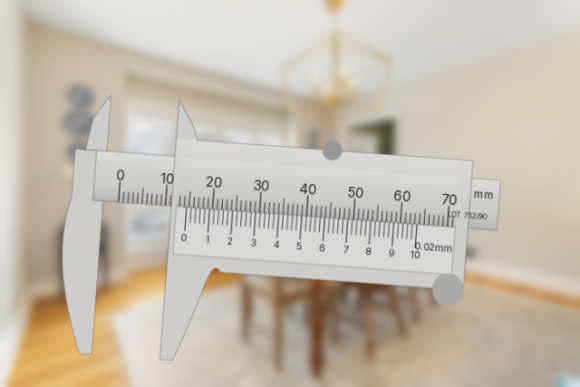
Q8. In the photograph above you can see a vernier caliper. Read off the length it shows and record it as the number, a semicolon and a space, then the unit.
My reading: 14.5; mm
